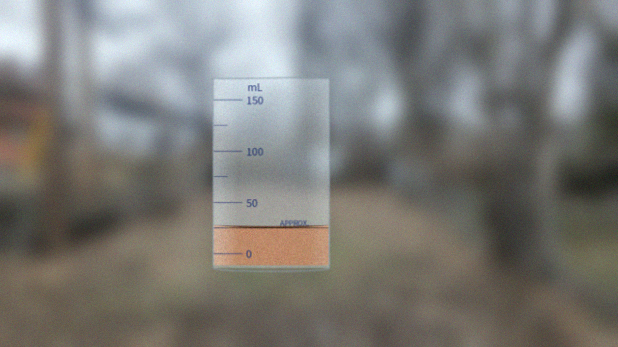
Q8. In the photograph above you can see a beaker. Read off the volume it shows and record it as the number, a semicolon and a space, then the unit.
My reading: 25; mL
